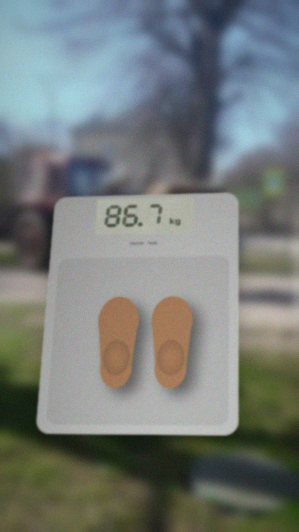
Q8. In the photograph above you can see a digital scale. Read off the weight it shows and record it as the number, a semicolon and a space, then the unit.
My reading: 86.7; kg
